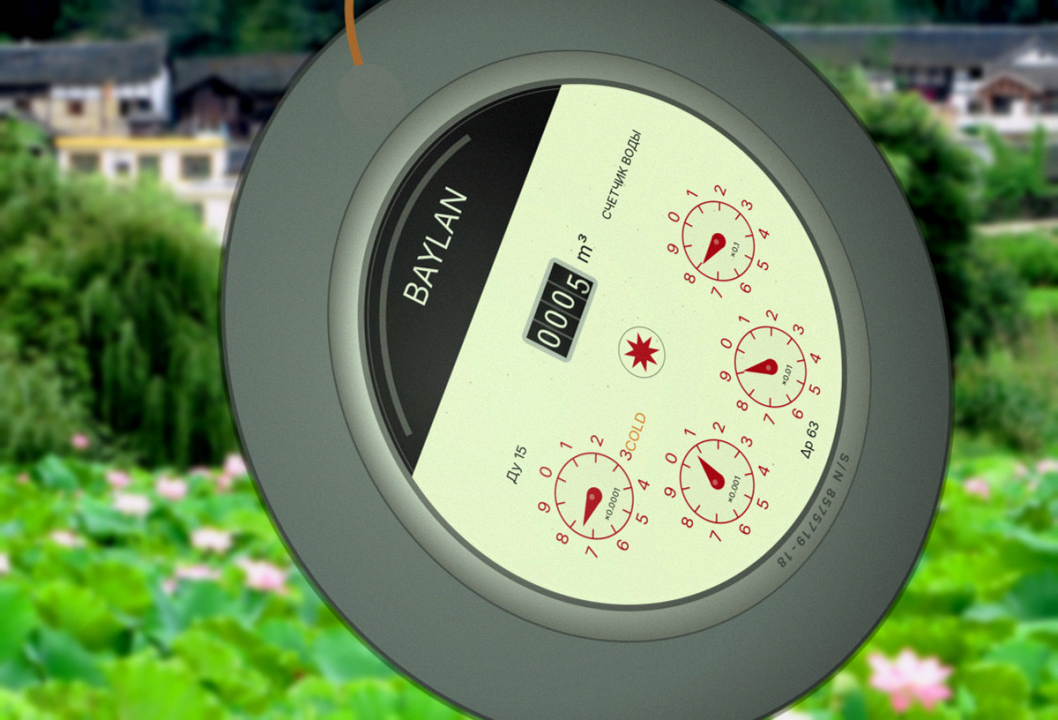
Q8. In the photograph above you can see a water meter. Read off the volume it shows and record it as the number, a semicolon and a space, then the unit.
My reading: 4.7907; m³
